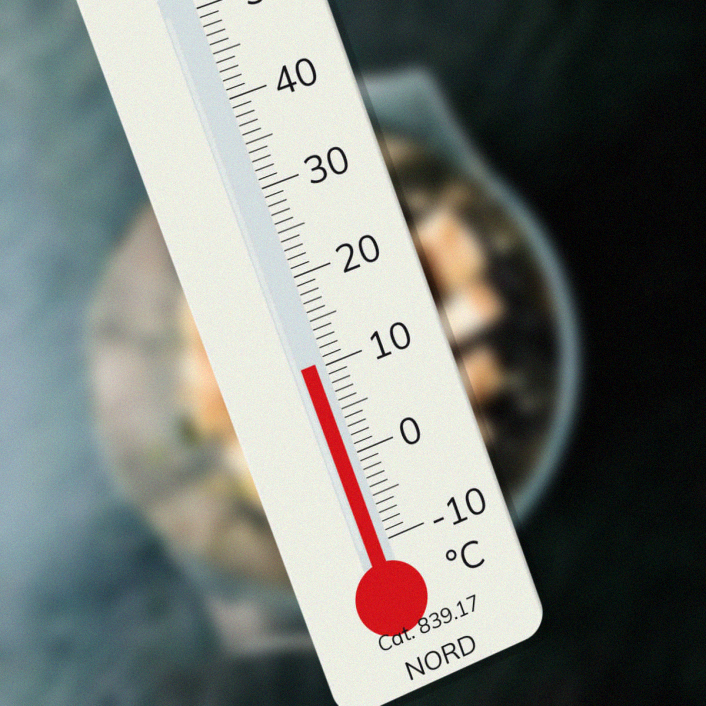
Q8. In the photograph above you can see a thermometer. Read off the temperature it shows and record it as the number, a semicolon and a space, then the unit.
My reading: 10.5; °C
